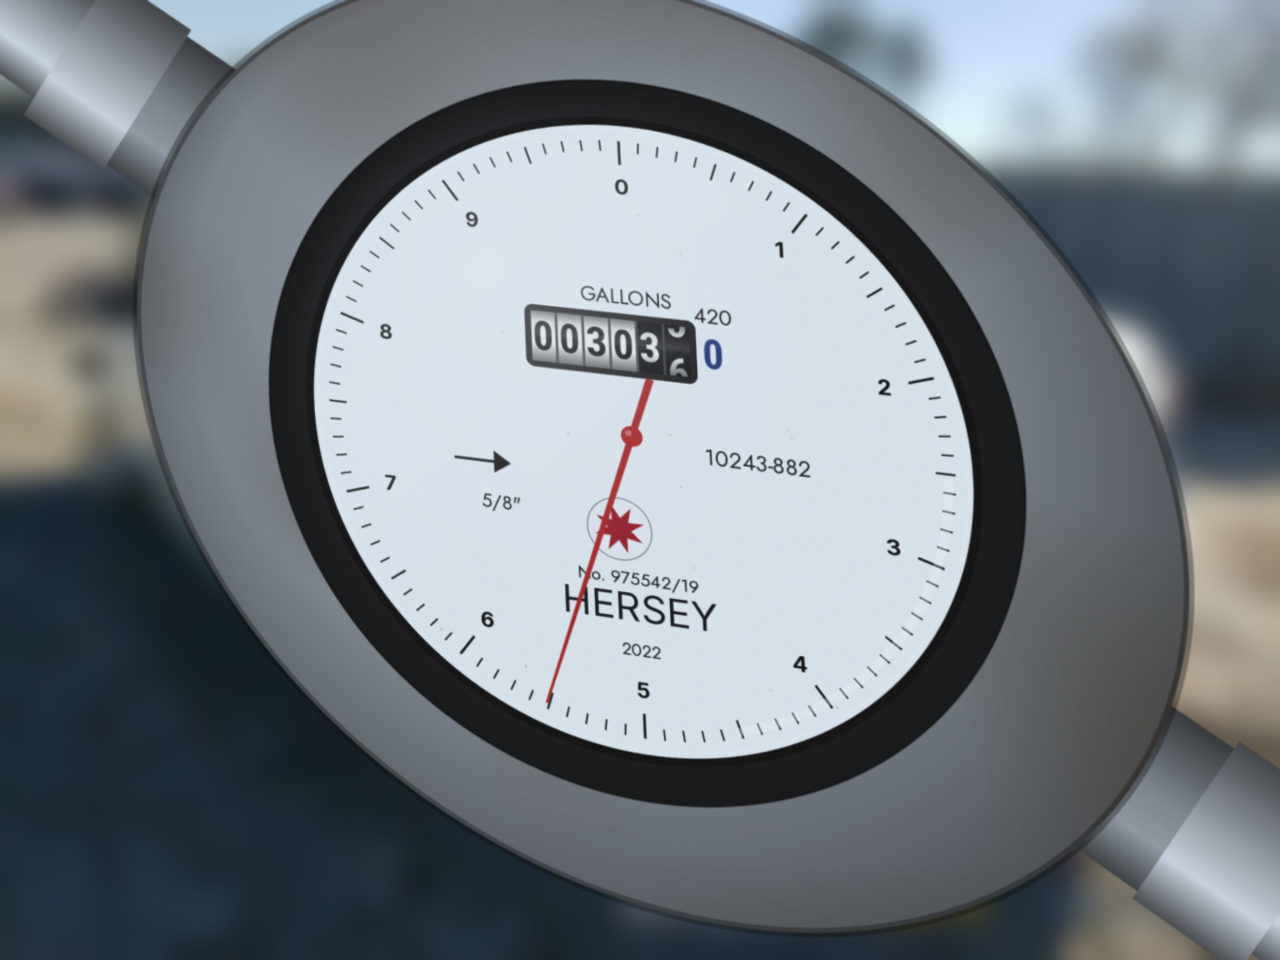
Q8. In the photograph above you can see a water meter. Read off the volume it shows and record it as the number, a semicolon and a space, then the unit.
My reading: 30355.5; gal
